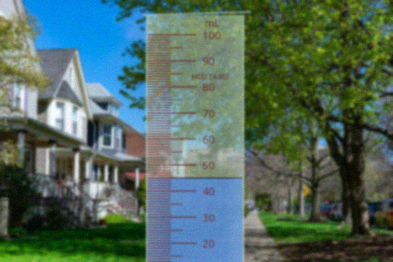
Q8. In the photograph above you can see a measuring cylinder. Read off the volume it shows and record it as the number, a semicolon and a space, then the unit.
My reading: 45; mL
